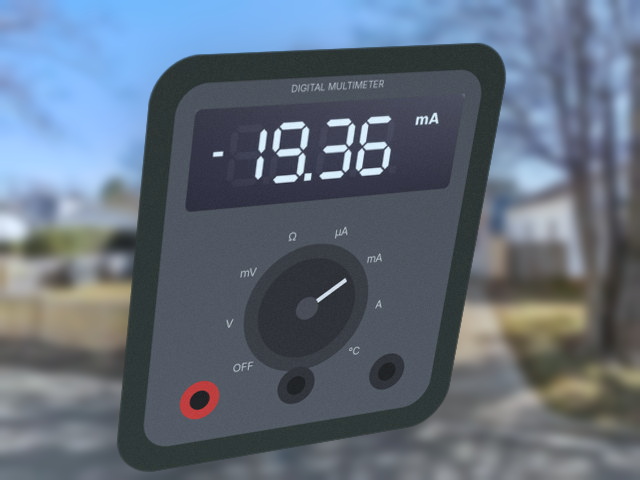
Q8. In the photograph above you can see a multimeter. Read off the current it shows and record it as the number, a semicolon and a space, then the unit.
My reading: -19.36; mA
